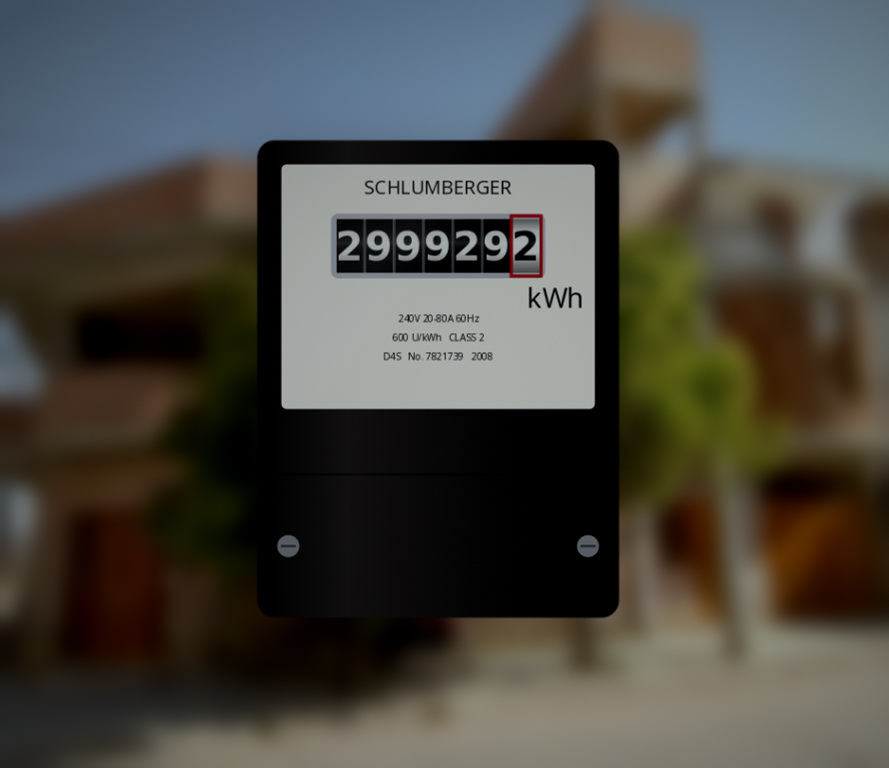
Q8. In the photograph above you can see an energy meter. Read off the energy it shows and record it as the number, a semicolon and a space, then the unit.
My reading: 299929.2; kWh
